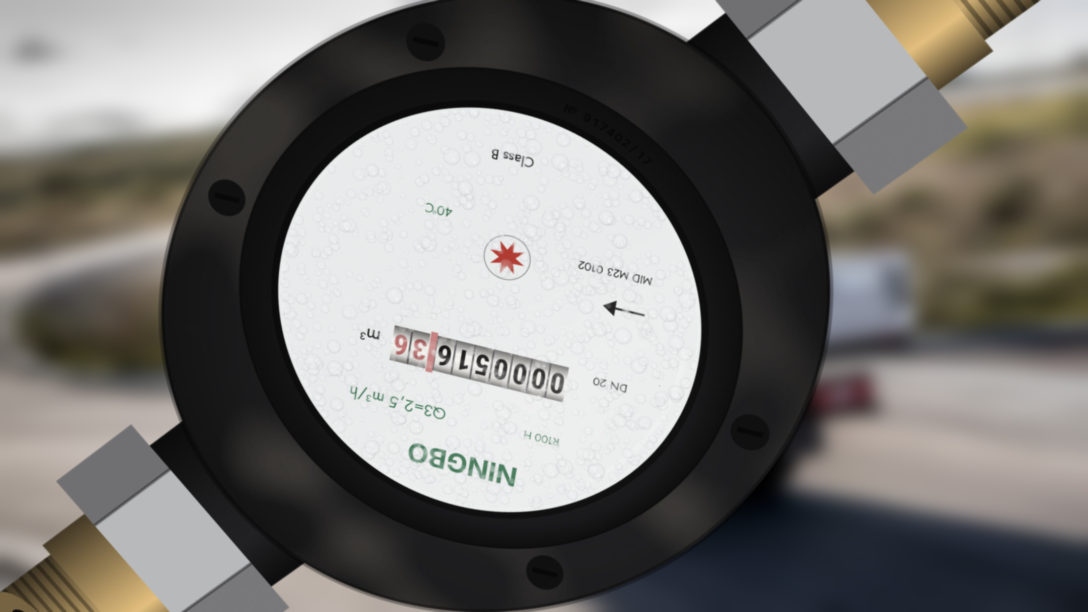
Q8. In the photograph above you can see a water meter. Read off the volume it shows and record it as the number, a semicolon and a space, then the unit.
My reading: 516.36; m³
